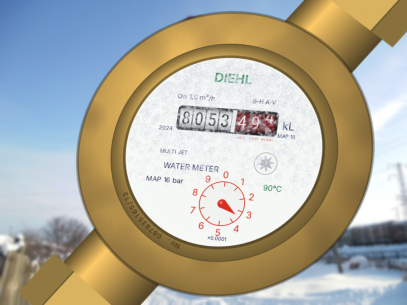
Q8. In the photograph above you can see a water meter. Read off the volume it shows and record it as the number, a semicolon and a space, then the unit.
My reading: 8053.4943; kL
